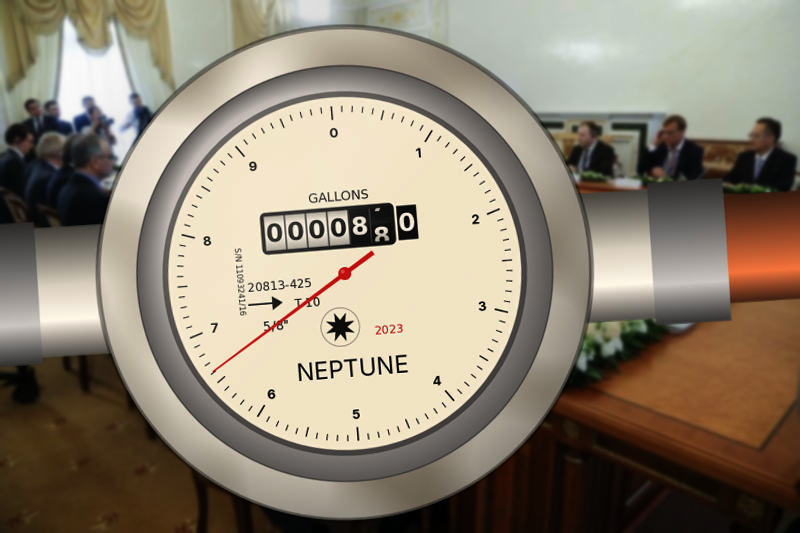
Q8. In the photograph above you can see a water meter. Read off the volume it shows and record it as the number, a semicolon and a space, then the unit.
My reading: 876.6; gal
